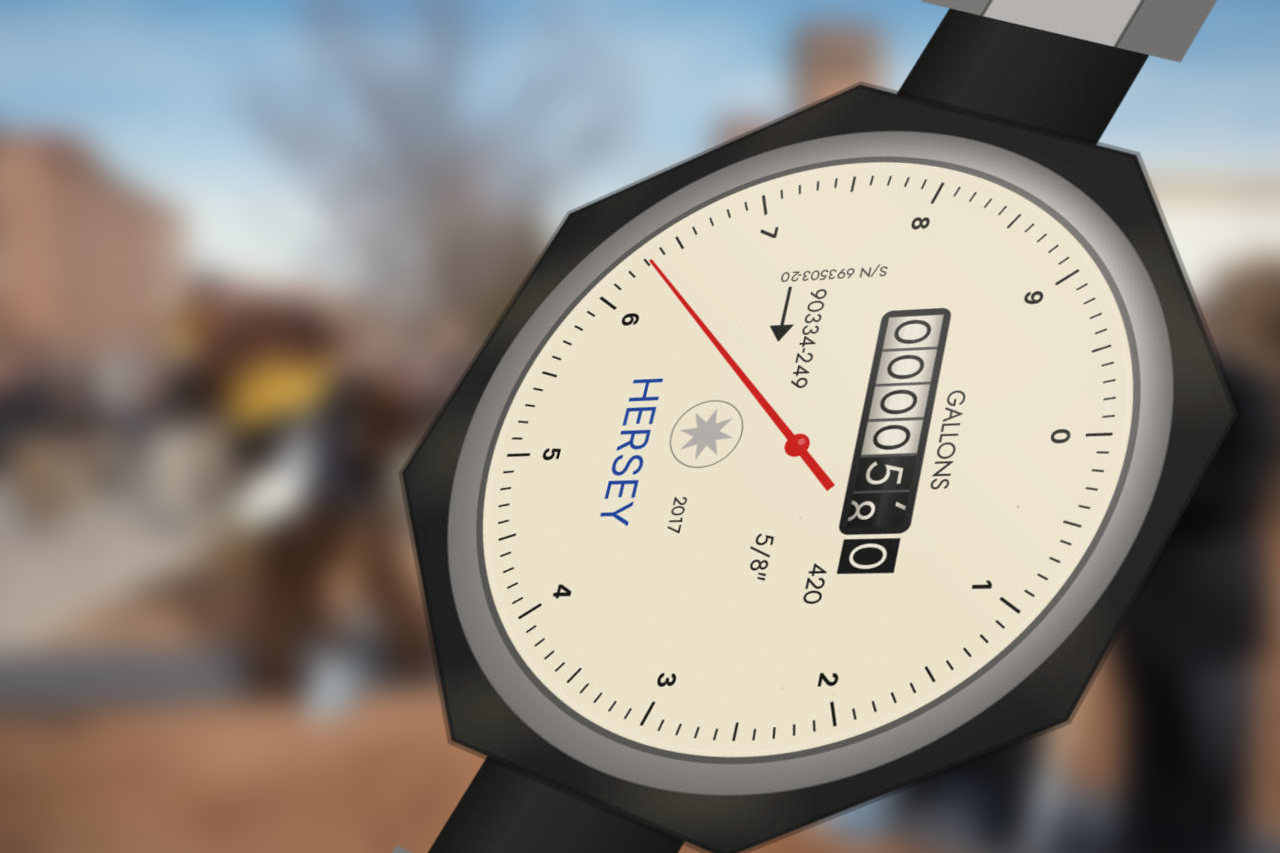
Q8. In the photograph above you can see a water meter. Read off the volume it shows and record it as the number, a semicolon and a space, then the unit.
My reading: 576.3; gal
